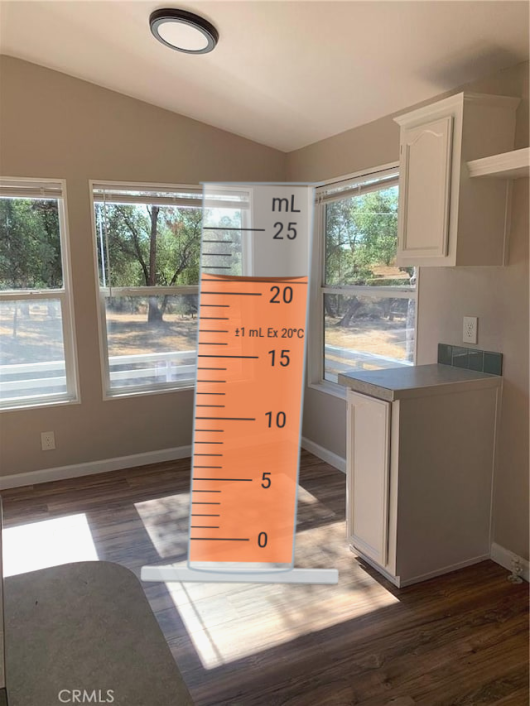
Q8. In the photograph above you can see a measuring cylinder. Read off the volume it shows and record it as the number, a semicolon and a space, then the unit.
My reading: 21; mL
